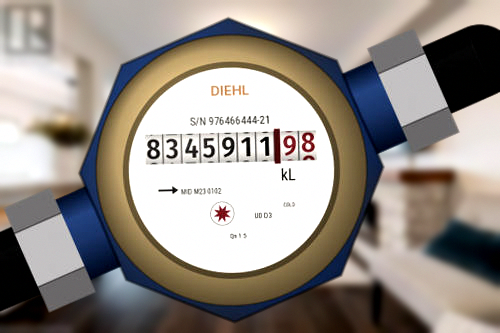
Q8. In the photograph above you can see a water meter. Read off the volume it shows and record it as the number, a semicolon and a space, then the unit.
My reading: 8345911.98; kL
